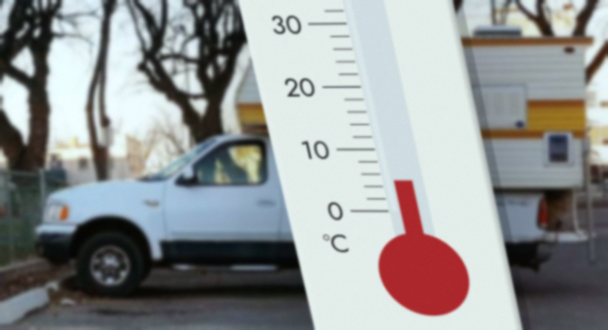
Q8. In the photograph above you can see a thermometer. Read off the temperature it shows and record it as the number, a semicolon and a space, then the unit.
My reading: 5; °C
